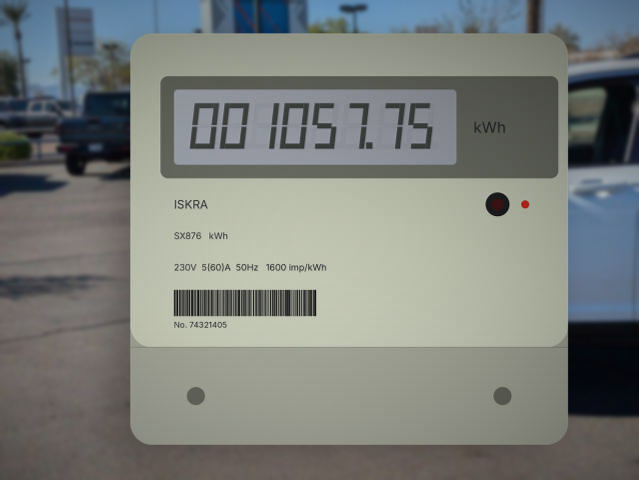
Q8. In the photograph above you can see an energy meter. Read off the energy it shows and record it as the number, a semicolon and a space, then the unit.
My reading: 1057.75; kWh
